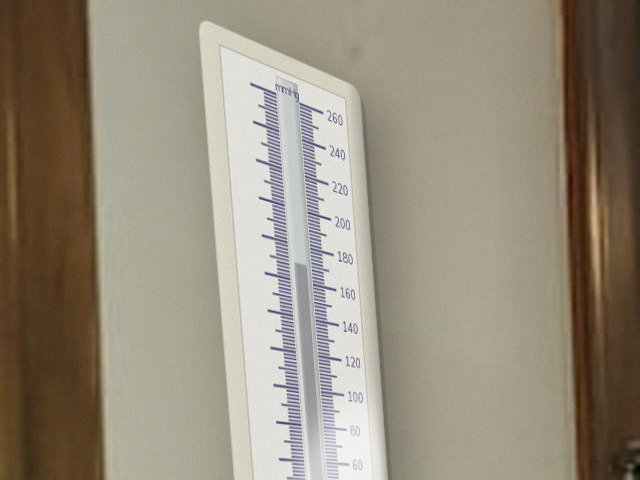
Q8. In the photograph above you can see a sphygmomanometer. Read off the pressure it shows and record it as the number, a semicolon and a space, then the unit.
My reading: 170; mmHg
